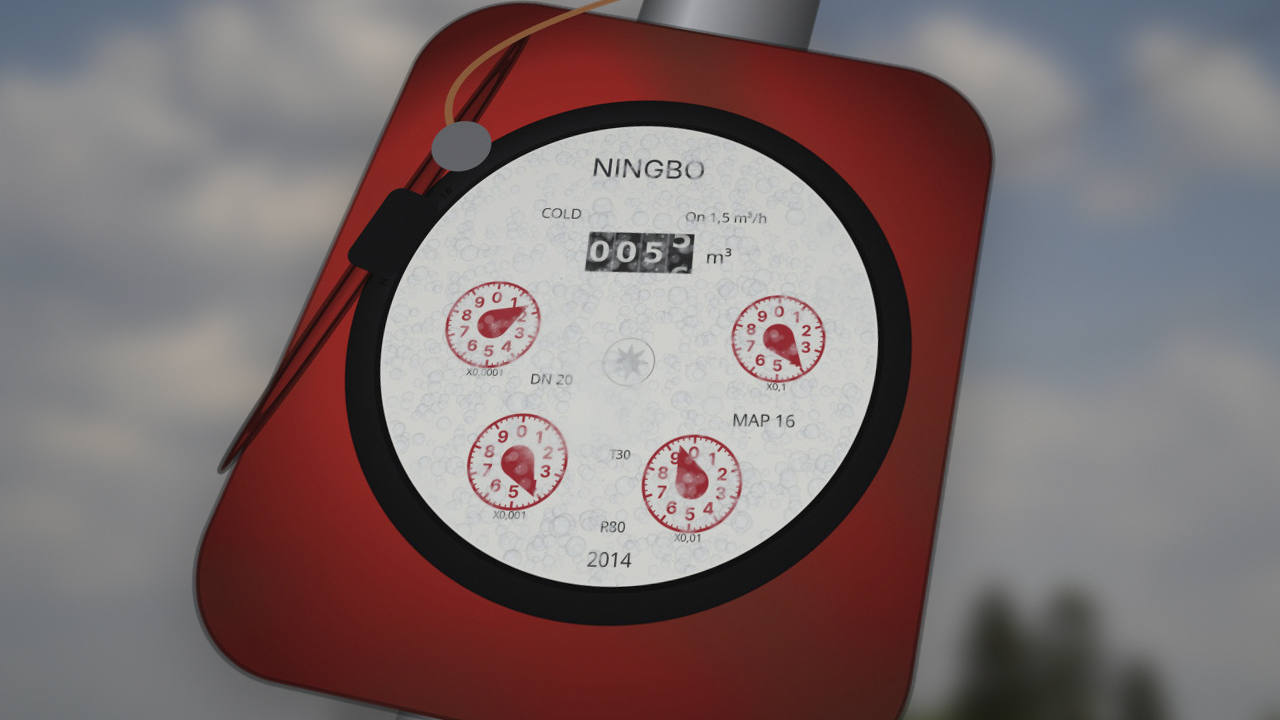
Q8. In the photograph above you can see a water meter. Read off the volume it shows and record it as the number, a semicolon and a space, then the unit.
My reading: 55.3941; m³
